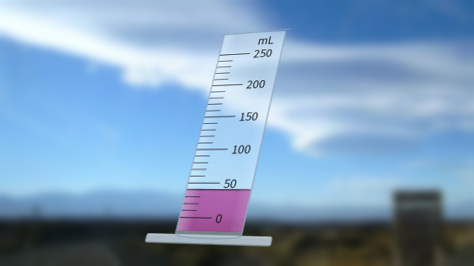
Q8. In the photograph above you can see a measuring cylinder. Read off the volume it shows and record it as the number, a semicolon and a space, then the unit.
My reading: 40; mL
